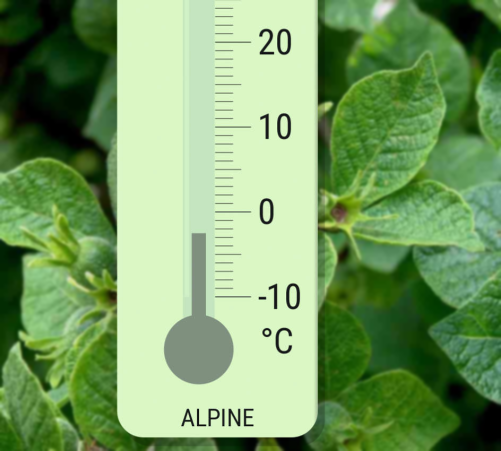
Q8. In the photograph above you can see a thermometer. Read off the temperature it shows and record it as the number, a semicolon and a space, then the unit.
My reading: -2.5; °C
